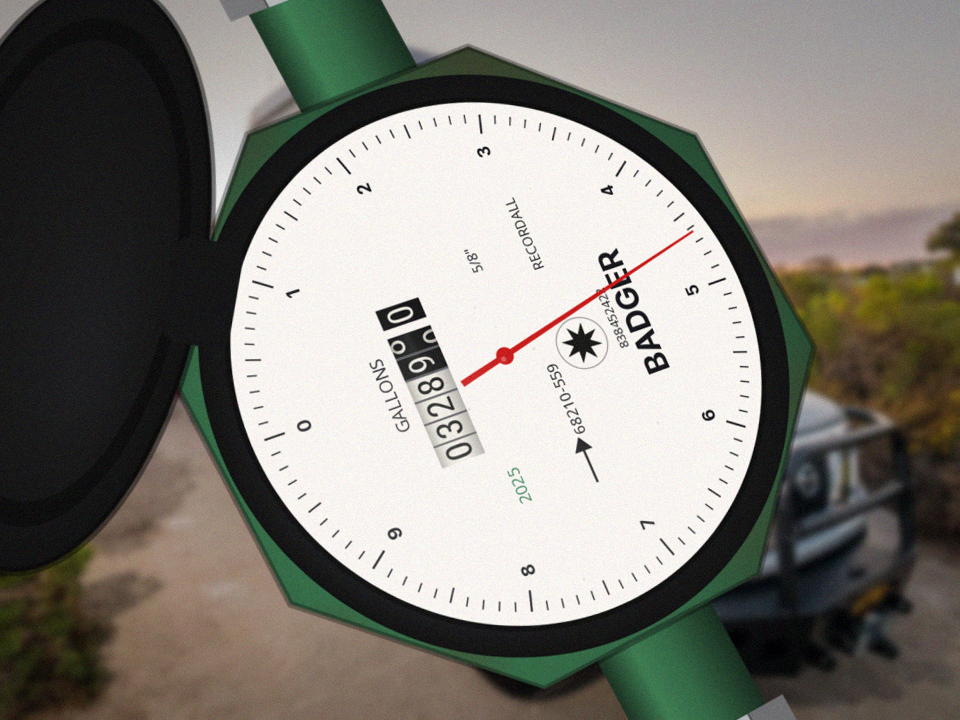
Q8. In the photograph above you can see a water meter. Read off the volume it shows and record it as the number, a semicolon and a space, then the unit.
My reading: 328984.6; gal
